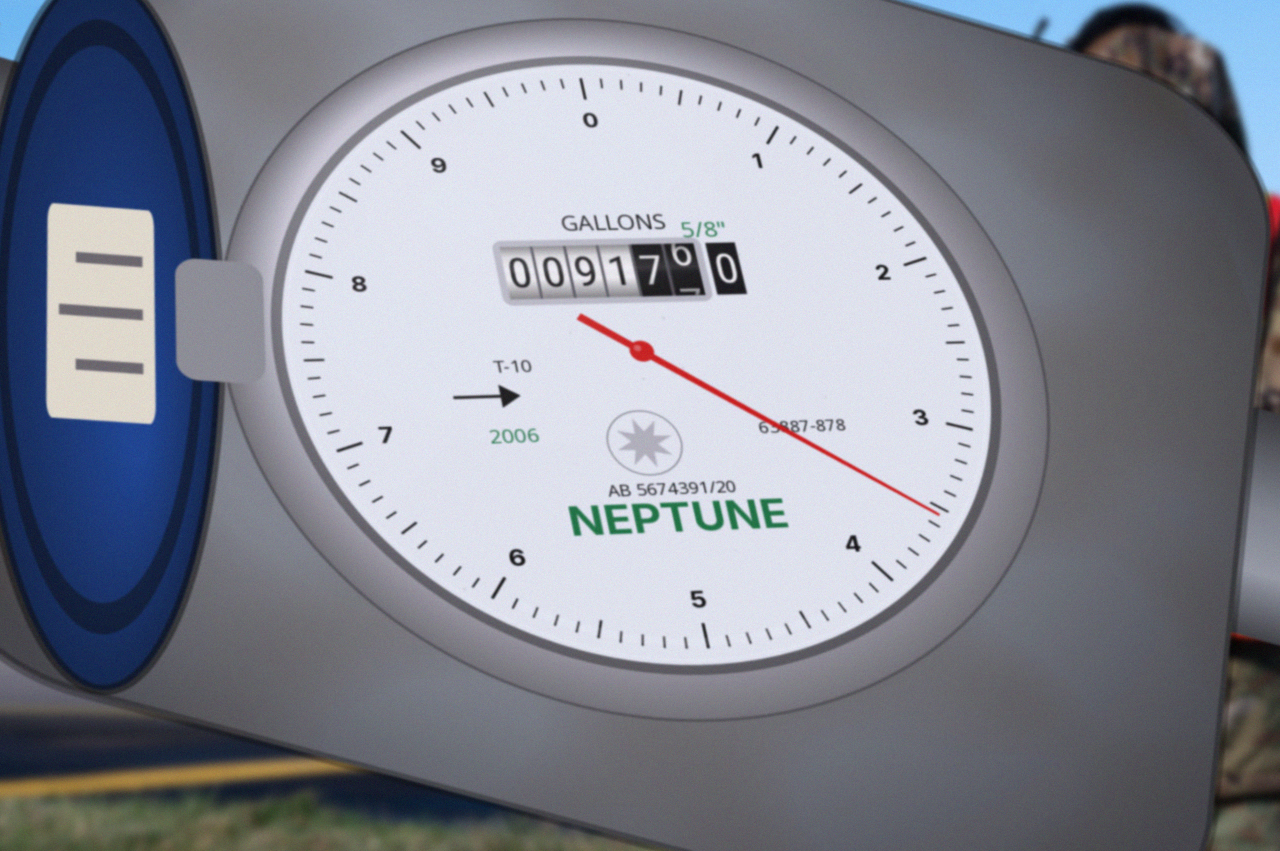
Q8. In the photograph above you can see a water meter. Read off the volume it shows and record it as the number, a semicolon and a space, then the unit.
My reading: 91763.5; gal
